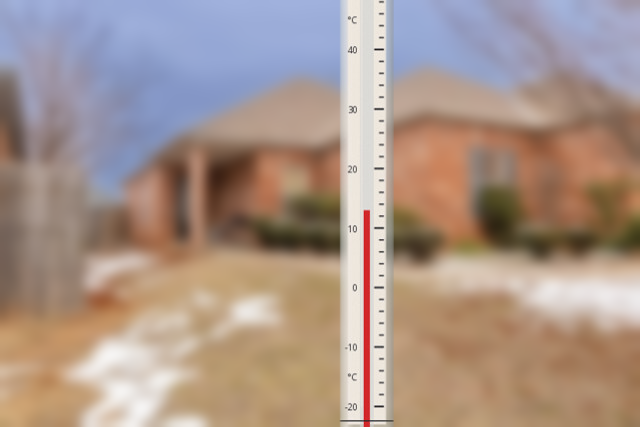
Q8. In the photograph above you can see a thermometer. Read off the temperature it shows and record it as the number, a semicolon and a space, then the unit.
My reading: 13; °C
